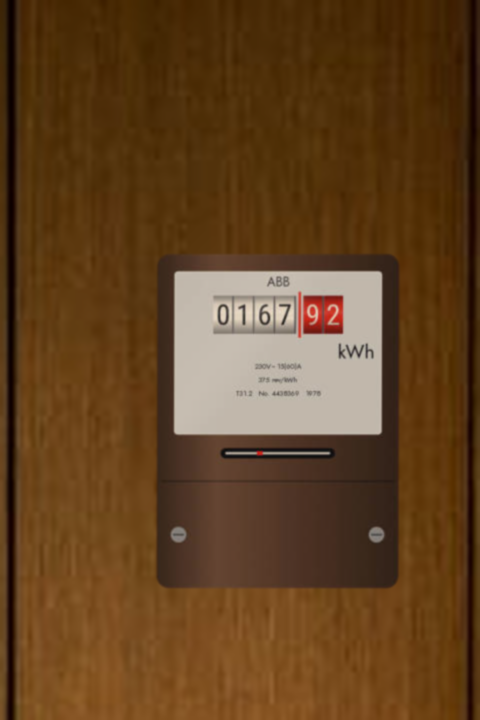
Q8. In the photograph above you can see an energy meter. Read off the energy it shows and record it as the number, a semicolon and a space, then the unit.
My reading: 167.92; kWh
